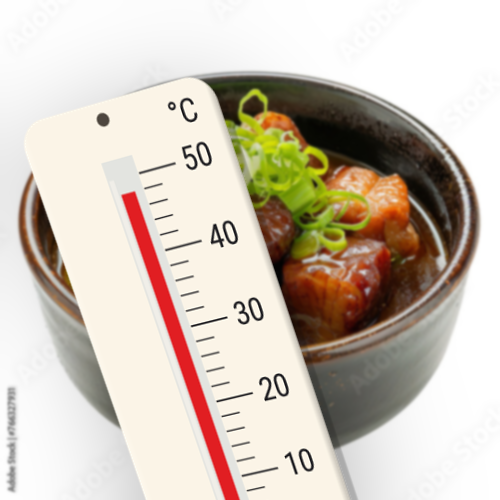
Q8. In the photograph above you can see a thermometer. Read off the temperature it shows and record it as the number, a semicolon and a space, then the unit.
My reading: 48; °C
